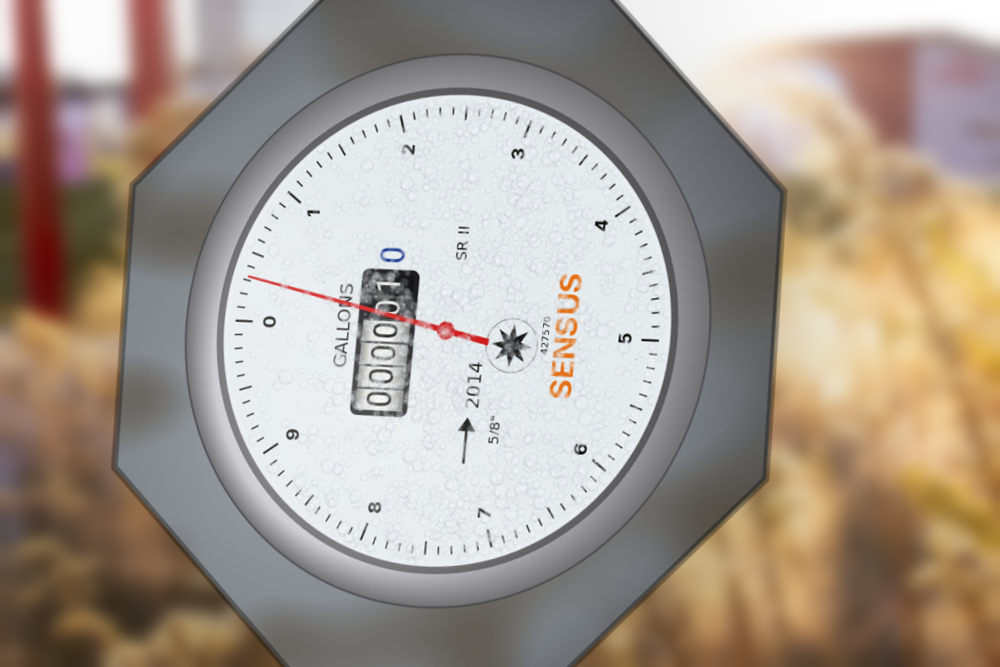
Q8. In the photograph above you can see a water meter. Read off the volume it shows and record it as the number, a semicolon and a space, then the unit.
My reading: 10.3; gal
